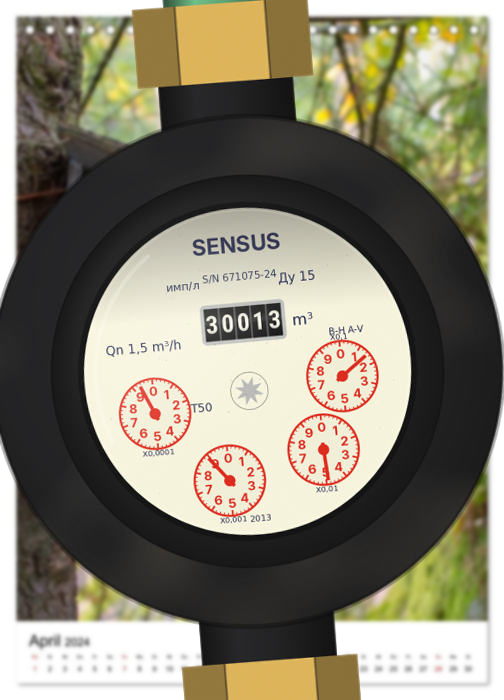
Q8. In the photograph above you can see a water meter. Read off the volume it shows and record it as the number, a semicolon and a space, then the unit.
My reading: 30013.1489; m³
